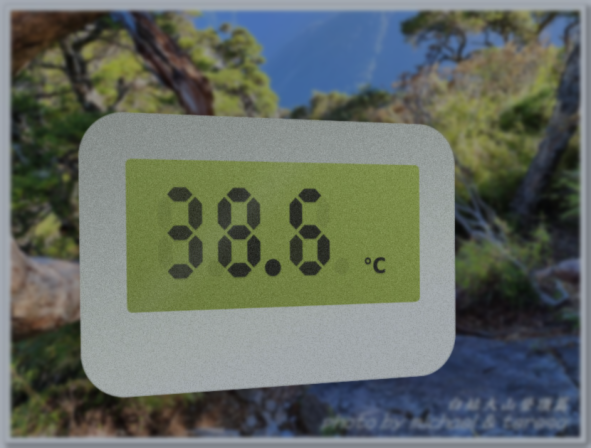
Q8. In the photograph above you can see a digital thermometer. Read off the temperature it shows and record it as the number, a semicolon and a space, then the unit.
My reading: 38.6; °C
